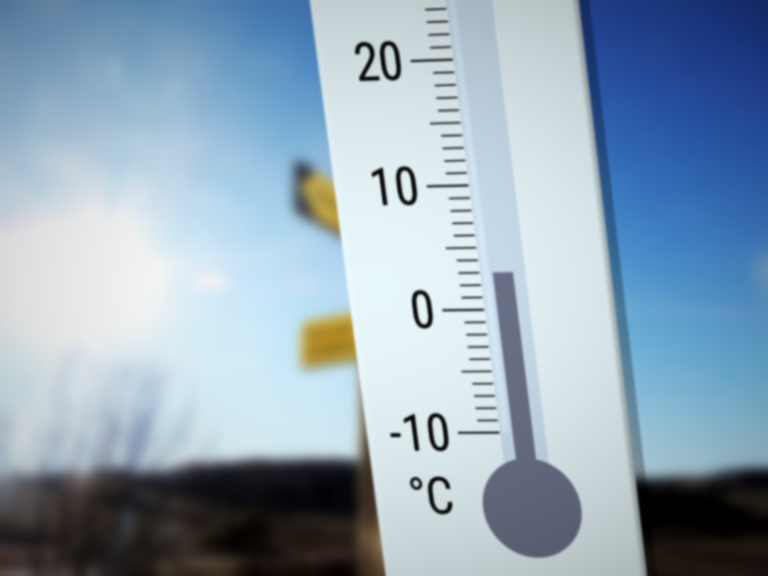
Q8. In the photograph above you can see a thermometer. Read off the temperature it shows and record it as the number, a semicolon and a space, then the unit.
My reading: 3; °C
